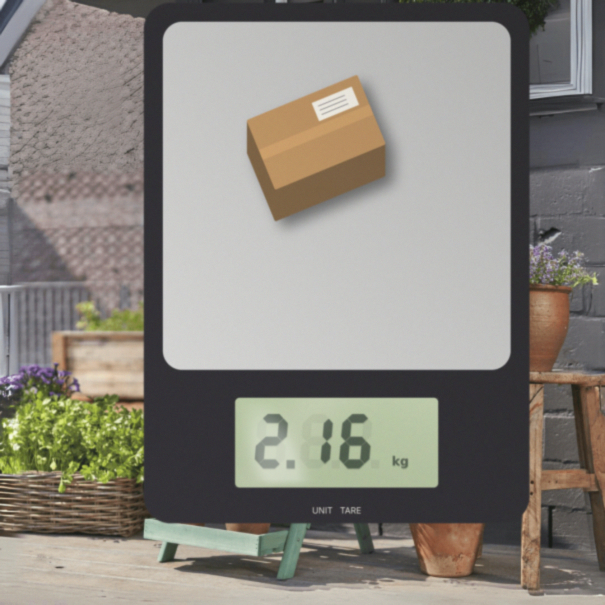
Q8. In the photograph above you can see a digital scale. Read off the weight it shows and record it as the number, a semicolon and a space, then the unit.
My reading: 2.16; kg
